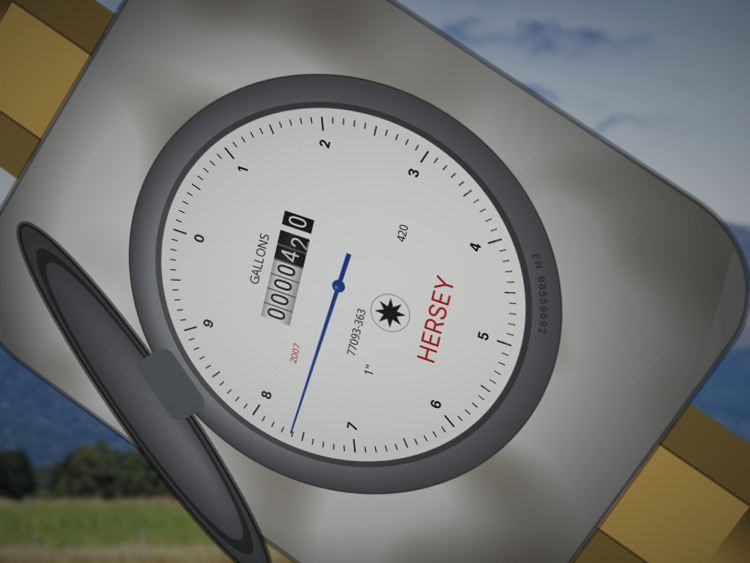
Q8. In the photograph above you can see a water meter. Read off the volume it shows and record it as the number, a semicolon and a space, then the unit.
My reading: 417.6; gal
